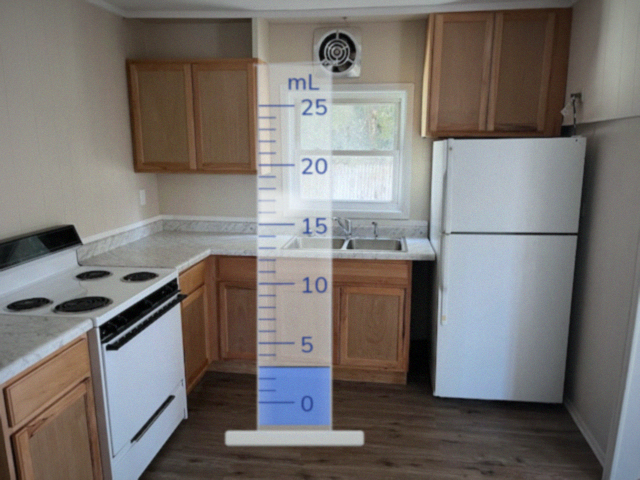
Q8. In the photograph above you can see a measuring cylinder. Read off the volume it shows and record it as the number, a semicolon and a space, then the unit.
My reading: 3; mL
